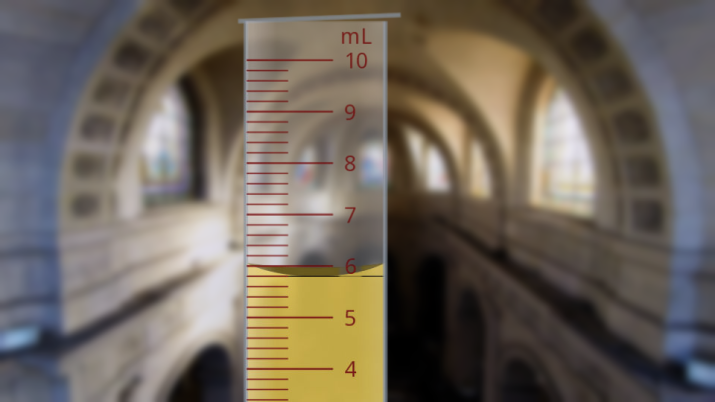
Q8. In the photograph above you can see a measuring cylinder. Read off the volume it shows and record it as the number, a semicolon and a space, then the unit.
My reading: 5.8; mL
